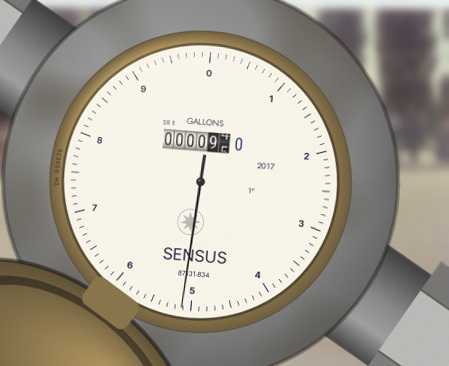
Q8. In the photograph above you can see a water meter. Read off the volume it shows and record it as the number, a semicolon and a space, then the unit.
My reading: 945.1; gal
